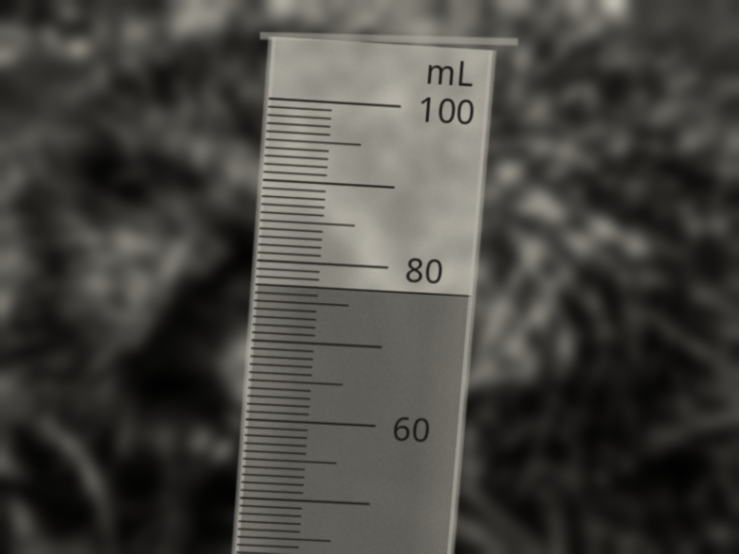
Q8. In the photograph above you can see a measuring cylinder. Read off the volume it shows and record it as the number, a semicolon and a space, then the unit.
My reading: 77; mL
